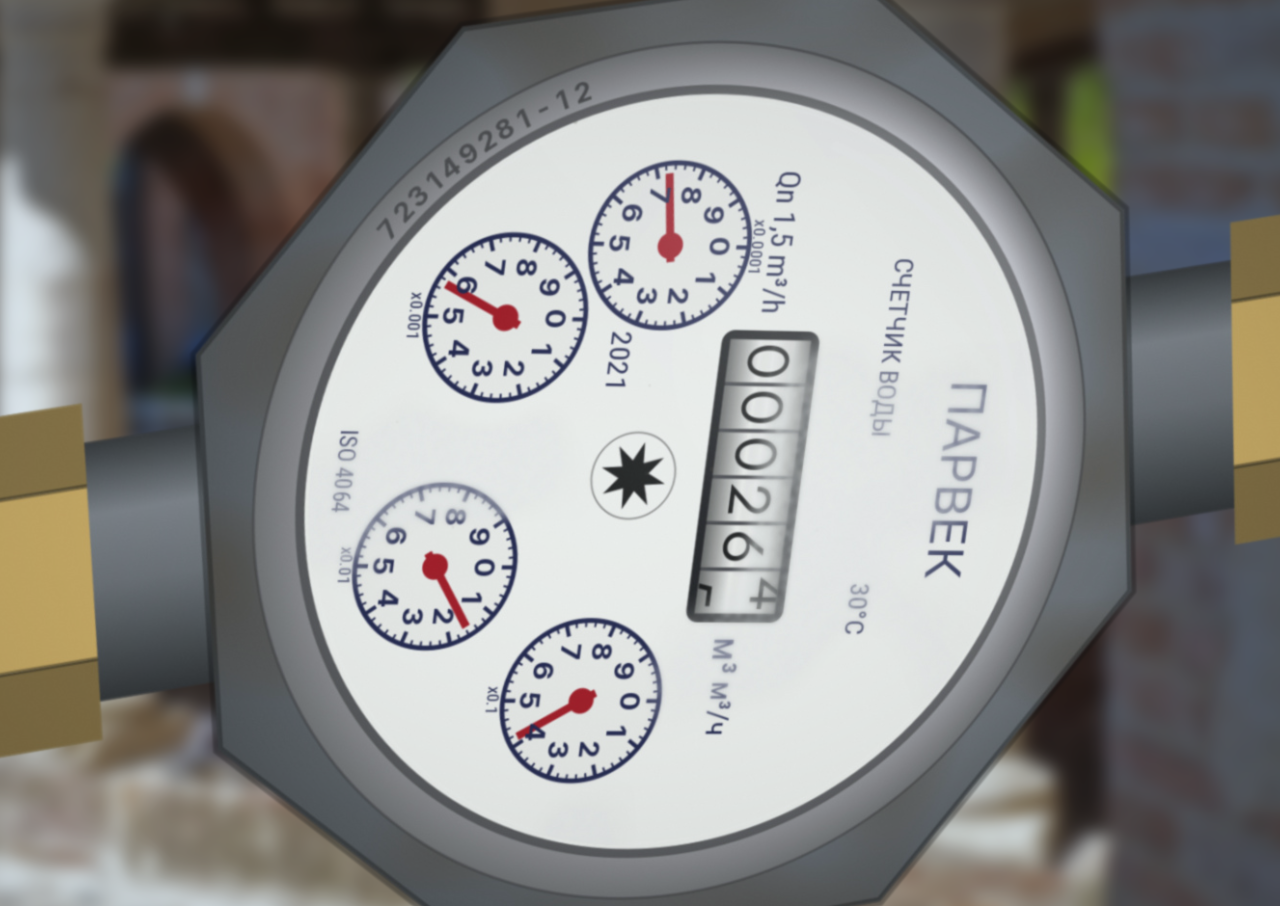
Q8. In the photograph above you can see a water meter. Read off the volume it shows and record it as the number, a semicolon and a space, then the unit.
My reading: 264.4157; m³
